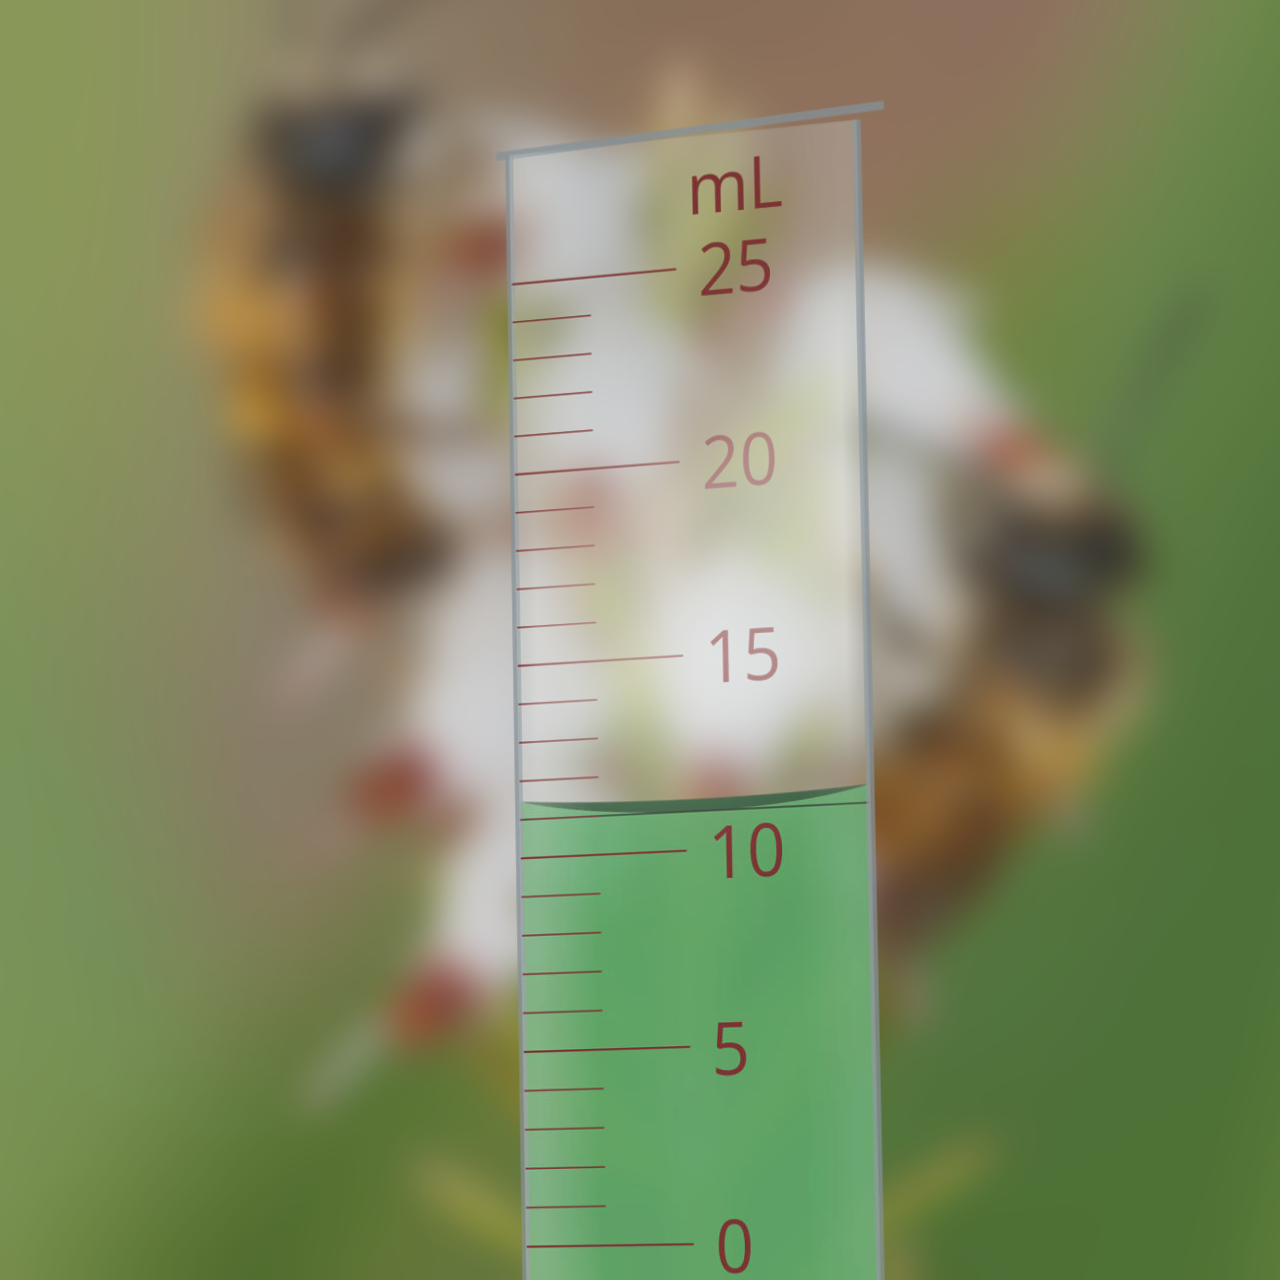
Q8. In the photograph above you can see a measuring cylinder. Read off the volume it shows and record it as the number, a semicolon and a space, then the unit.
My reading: 11; mL
